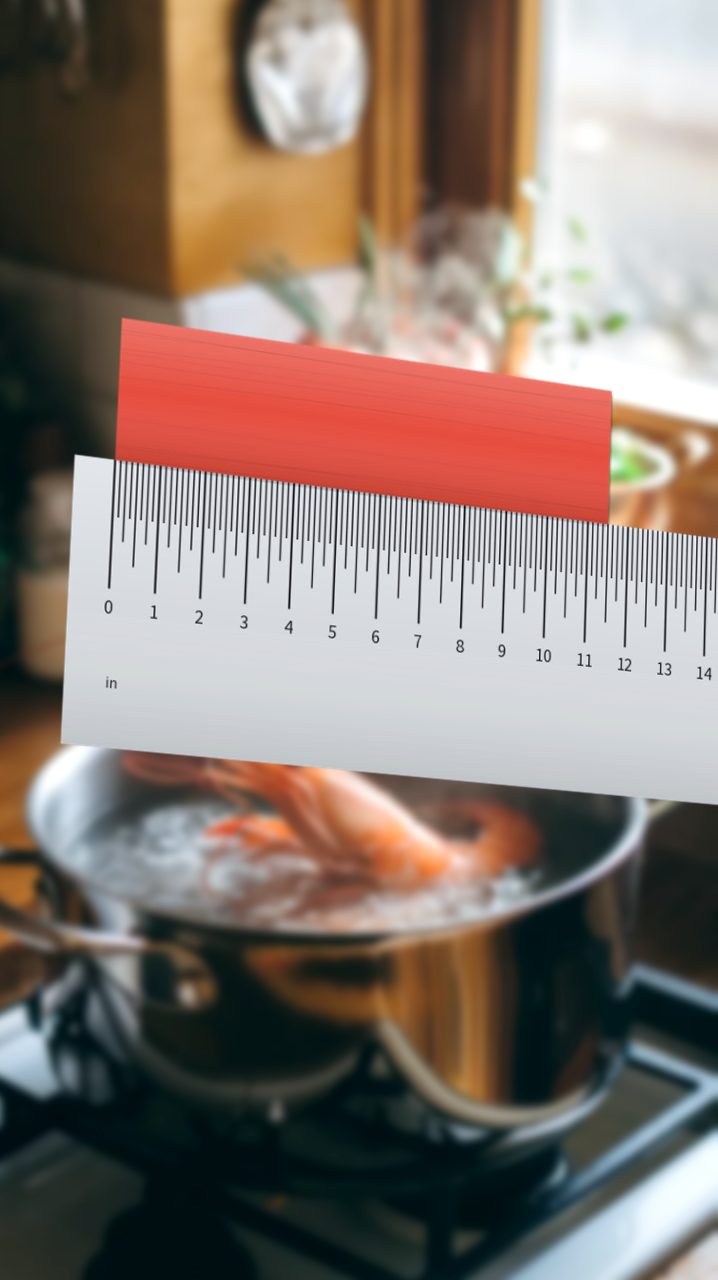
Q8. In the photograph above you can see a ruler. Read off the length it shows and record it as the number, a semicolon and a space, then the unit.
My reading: 11.5; in
